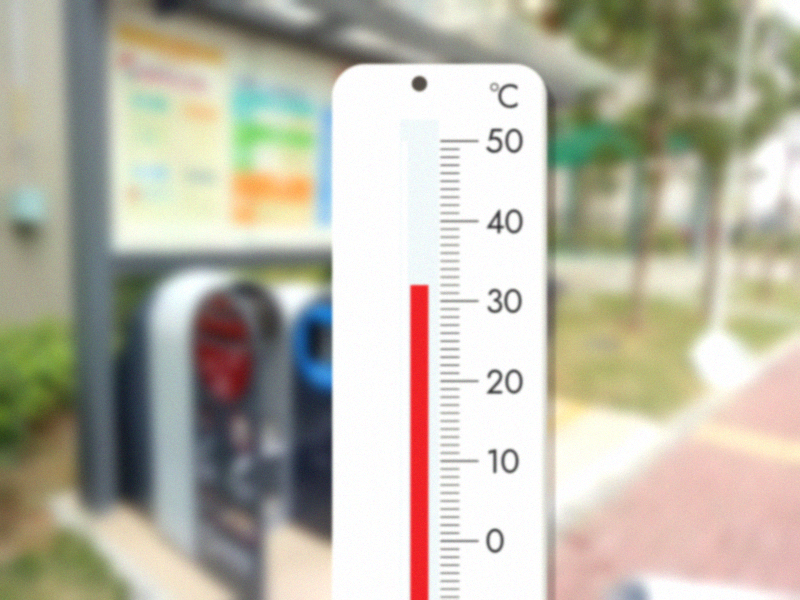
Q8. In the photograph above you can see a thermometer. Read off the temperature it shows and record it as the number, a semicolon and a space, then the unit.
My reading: 32; °C
